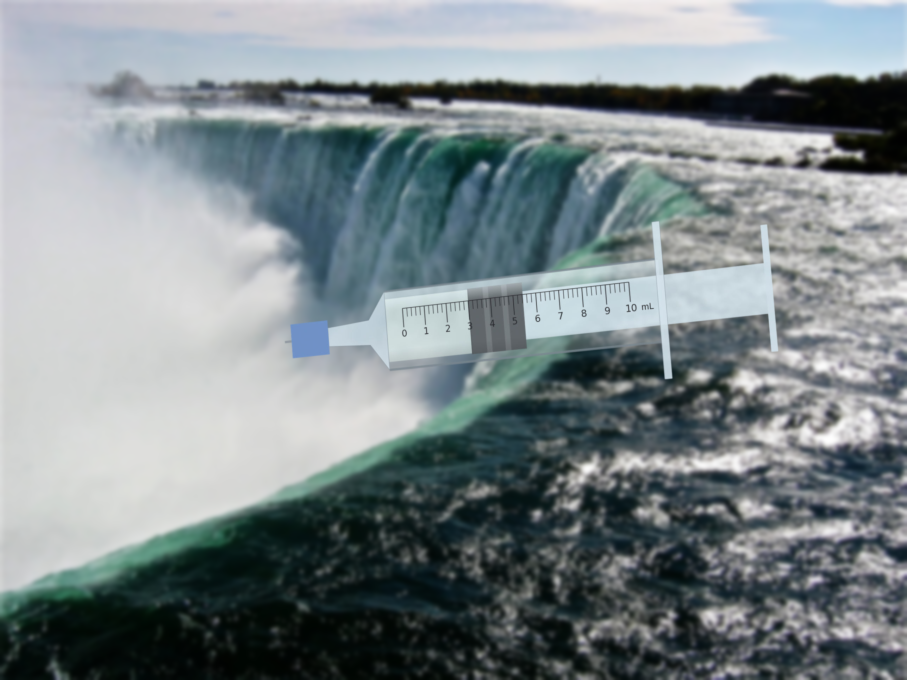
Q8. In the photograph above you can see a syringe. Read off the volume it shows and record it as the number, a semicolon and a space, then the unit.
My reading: 3; mL
